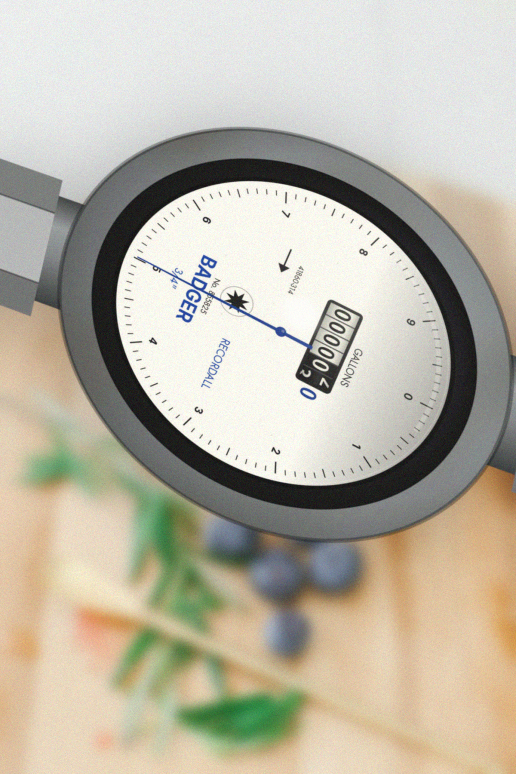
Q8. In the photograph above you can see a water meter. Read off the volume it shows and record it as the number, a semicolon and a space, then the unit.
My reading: 25.0; gal
